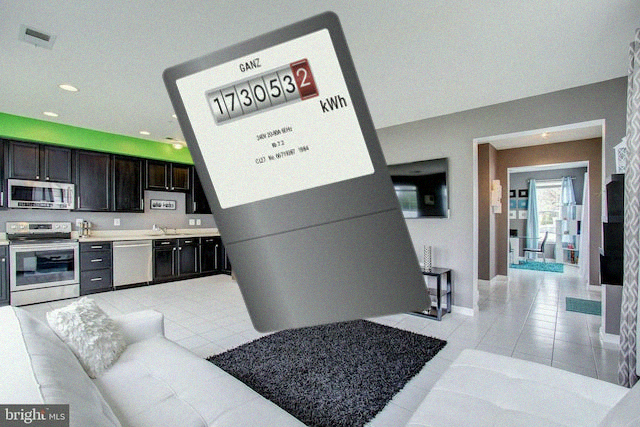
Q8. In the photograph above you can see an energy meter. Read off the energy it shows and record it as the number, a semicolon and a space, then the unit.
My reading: 173053.2; kWh
